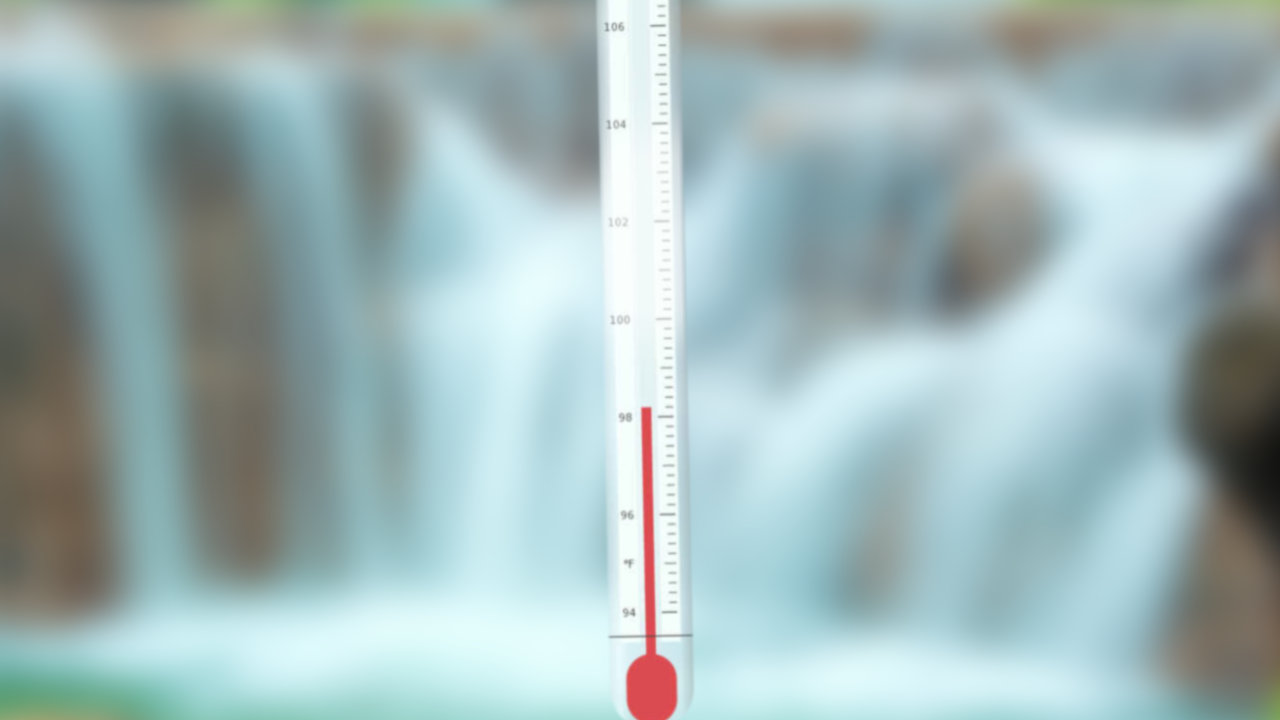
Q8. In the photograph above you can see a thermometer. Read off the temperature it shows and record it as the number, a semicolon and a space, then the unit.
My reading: 98.2; °F
